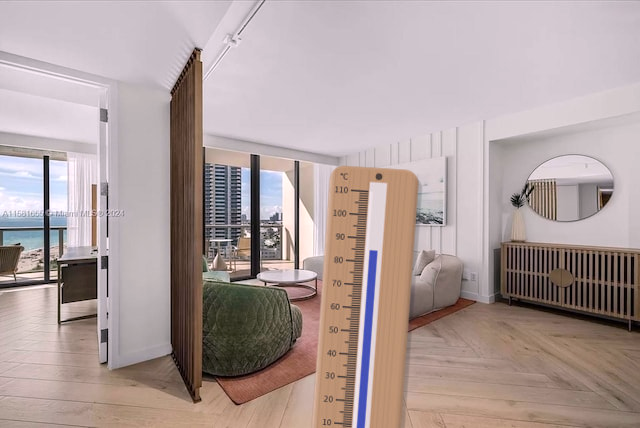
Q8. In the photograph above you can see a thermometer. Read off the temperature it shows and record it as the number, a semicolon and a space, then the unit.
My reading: 85; °C
